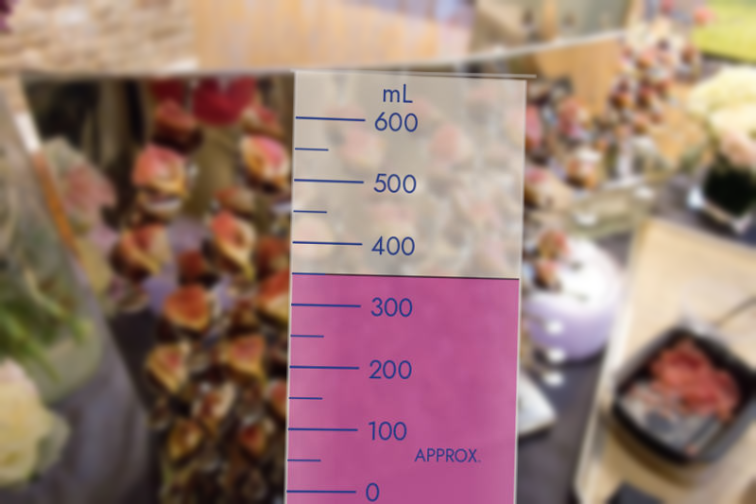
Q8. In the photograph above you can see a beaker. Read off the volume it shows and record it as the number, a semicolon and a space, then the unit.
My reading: 350; mL
